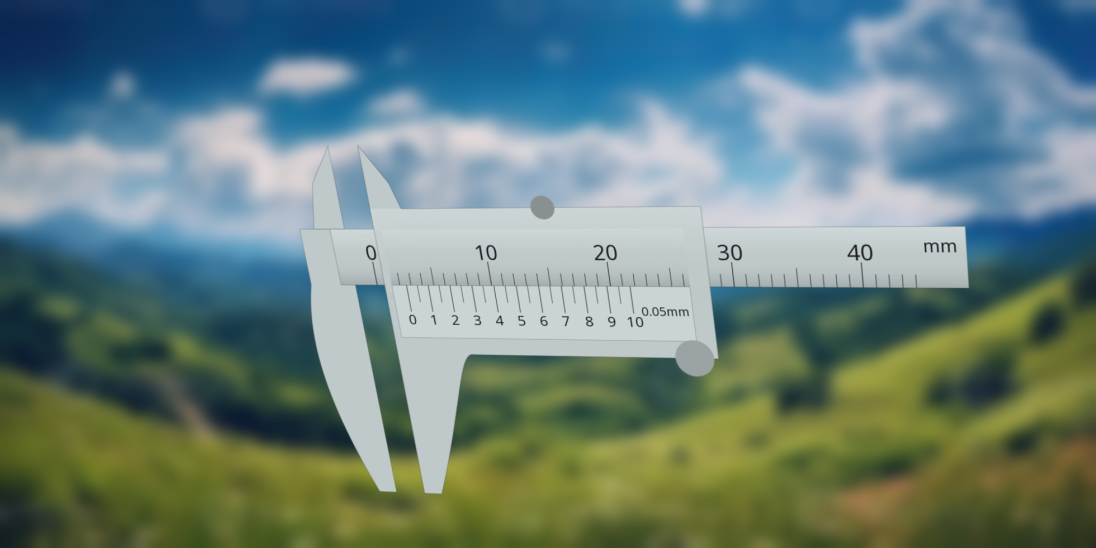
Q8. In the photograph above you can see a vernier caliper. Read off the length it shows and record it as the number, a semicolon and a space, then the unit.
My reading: 2.6; mm
